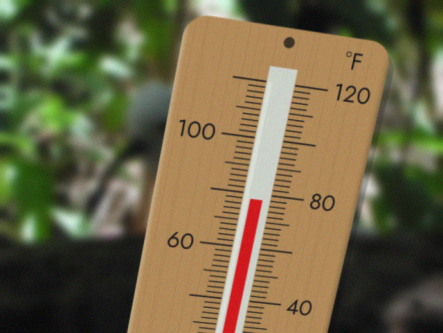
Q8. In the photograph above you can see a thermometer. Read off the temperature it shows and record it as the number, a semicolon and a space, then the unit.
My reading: 78; °F
